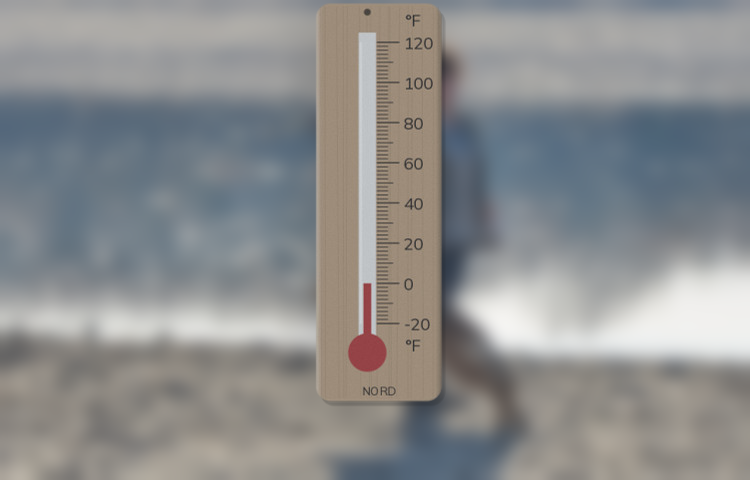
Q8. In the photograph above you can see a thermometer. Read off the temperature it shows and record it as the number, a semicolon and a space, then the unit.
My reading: 0; °F
